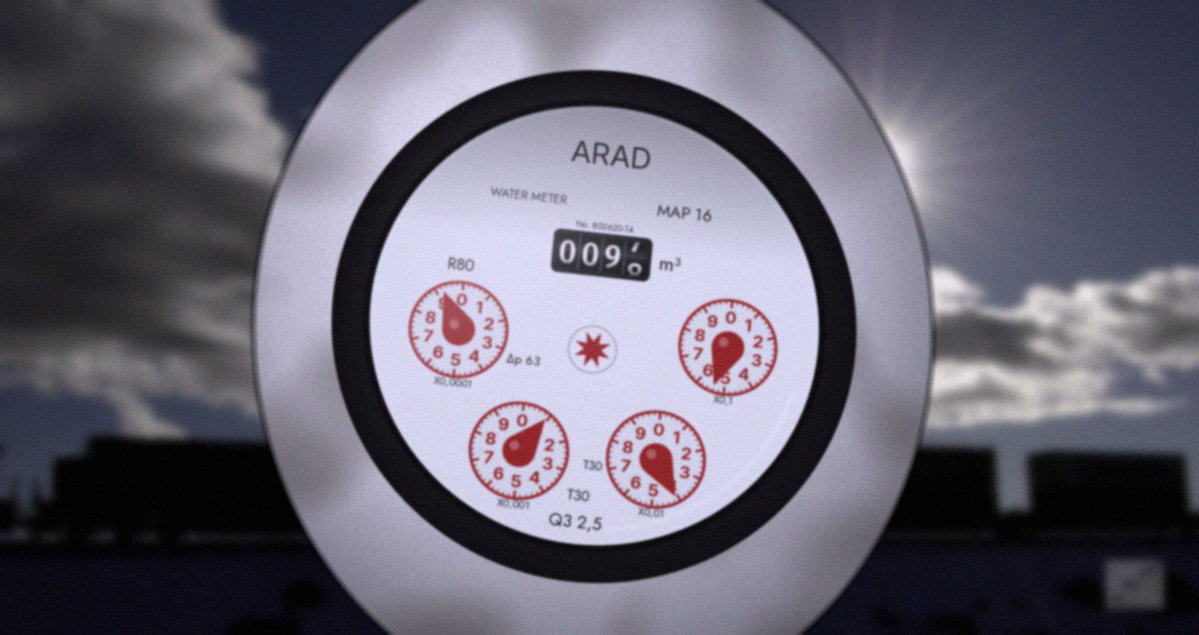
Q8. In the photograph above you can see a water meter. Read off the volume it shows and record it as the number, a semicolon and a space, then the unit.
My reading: 97.5409; m³
